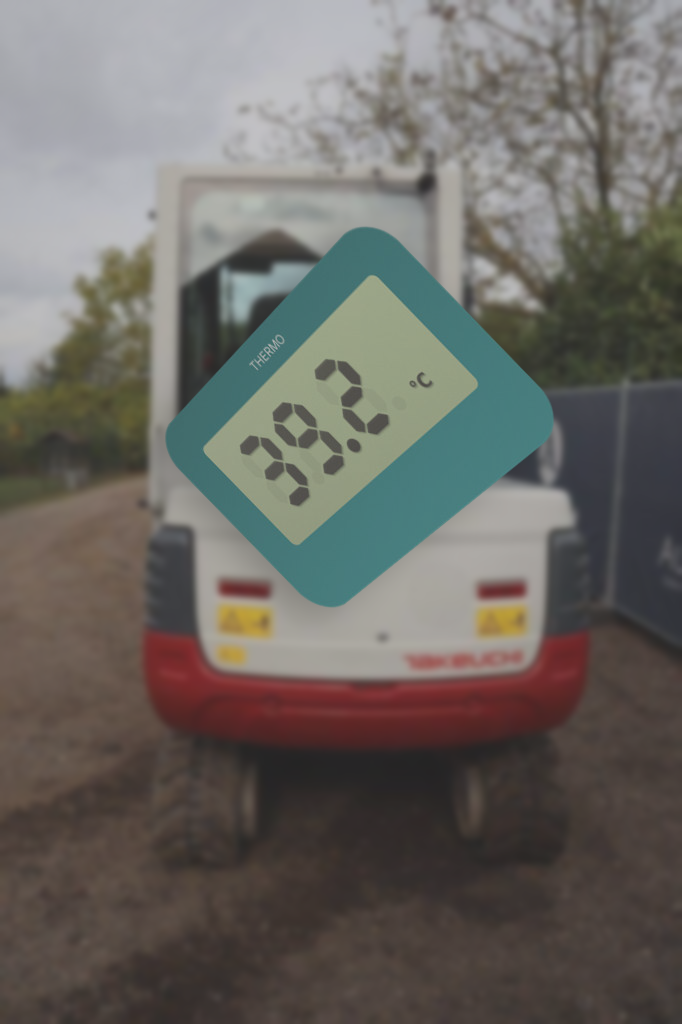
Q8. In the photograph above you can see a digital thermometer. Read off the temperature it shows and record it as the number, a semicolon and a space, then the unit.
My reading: 39.2; °C
